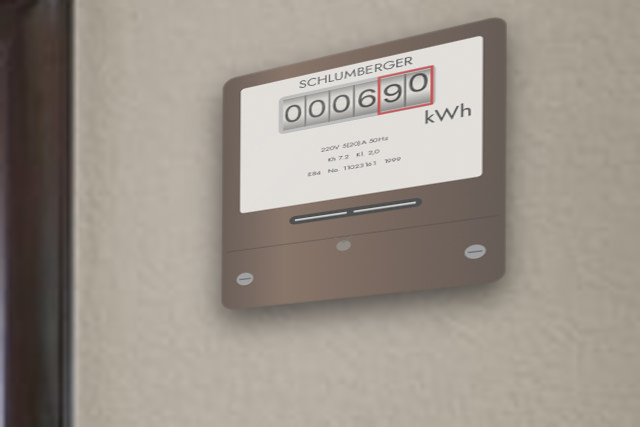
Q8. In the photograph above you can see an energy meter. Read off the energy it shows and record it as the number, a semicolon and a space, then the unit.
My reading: 6.90; kWh
